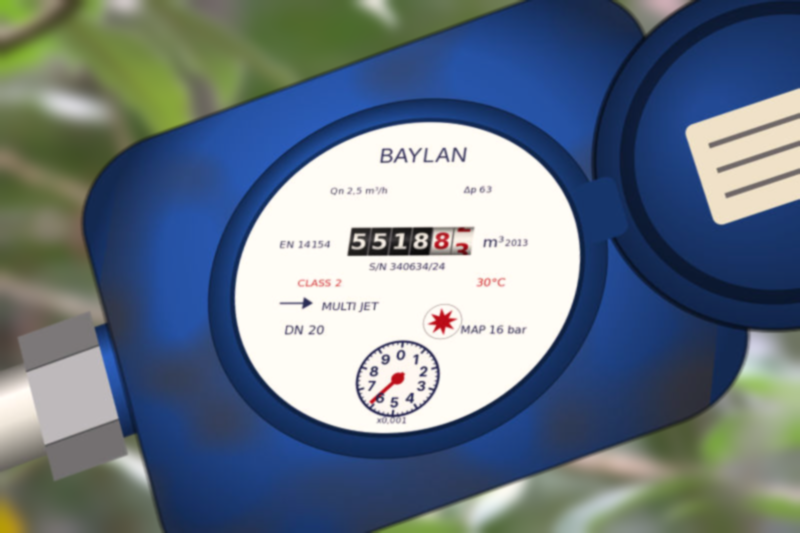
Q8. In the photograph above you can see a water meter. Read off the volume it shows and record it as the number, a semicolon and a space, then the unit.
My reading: 5518.826; m³
